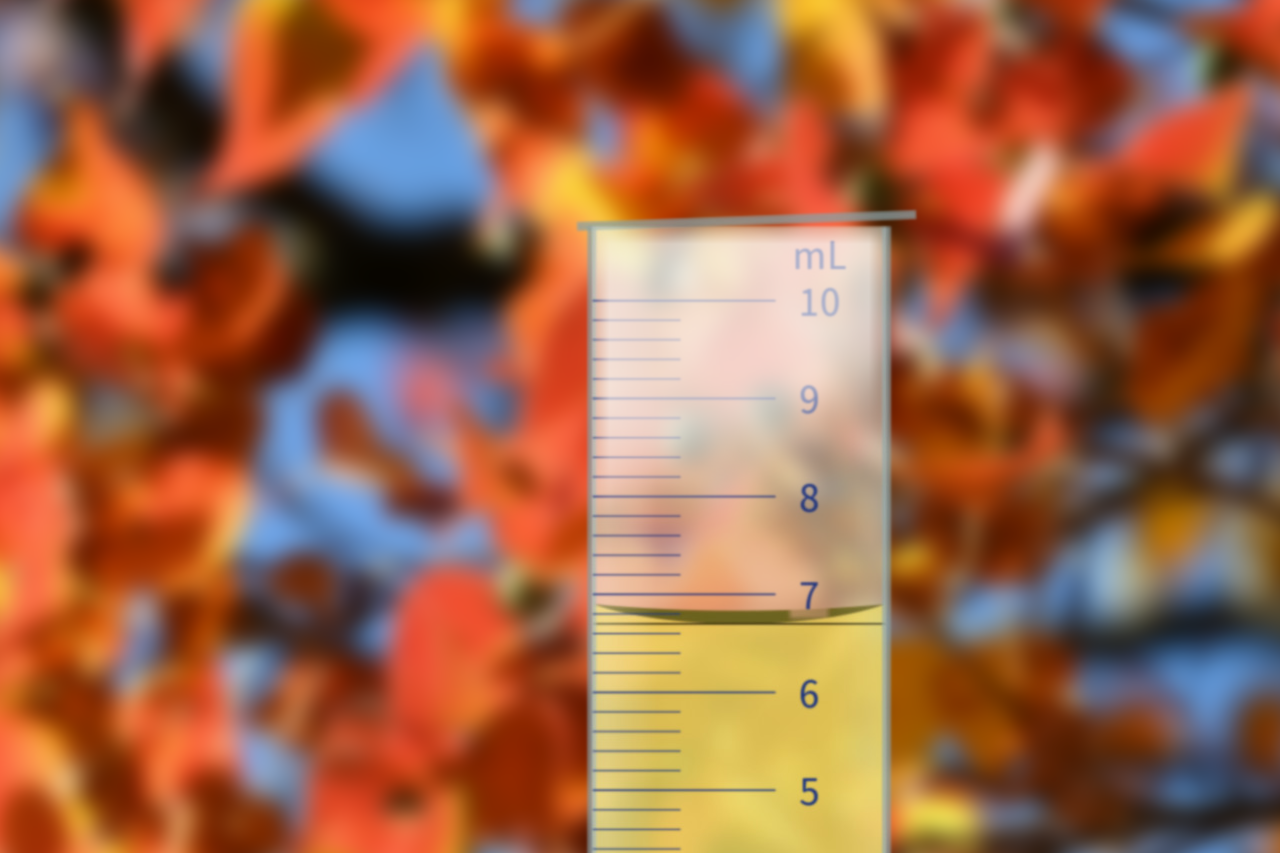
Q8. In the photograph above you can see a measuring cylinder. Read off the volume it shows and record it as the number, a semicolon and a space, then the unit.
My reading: 6.7; mL
